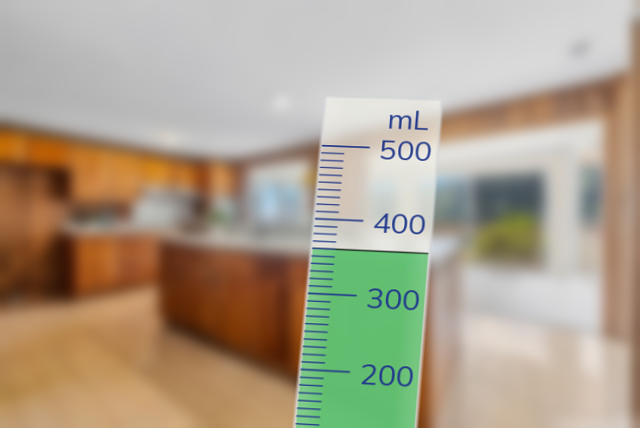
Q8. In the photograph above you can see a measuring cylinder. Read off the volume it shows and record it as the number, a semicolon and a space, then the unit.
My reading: 360; mL
